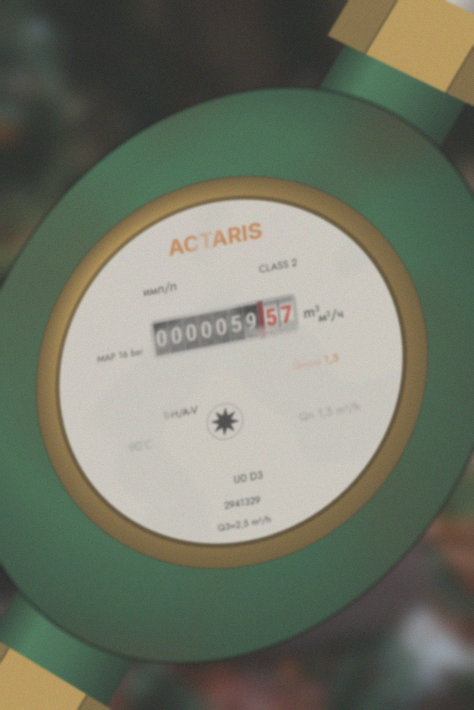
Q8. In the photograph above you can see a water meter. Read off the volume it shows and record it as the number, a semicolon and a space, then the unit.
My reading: 59.57; m³
